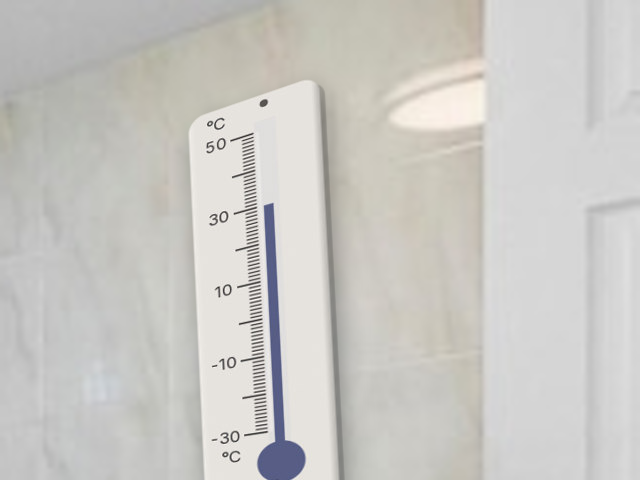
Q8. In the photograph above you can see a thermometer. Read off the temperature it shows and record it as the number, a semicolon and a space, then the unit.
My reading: 30; °C
